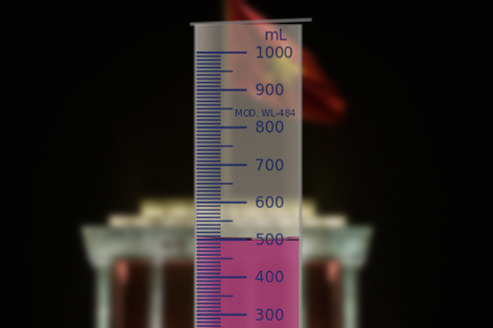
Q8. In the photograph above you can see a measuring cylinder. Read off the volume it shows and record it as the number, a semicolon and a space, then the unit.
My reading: 500; mL
